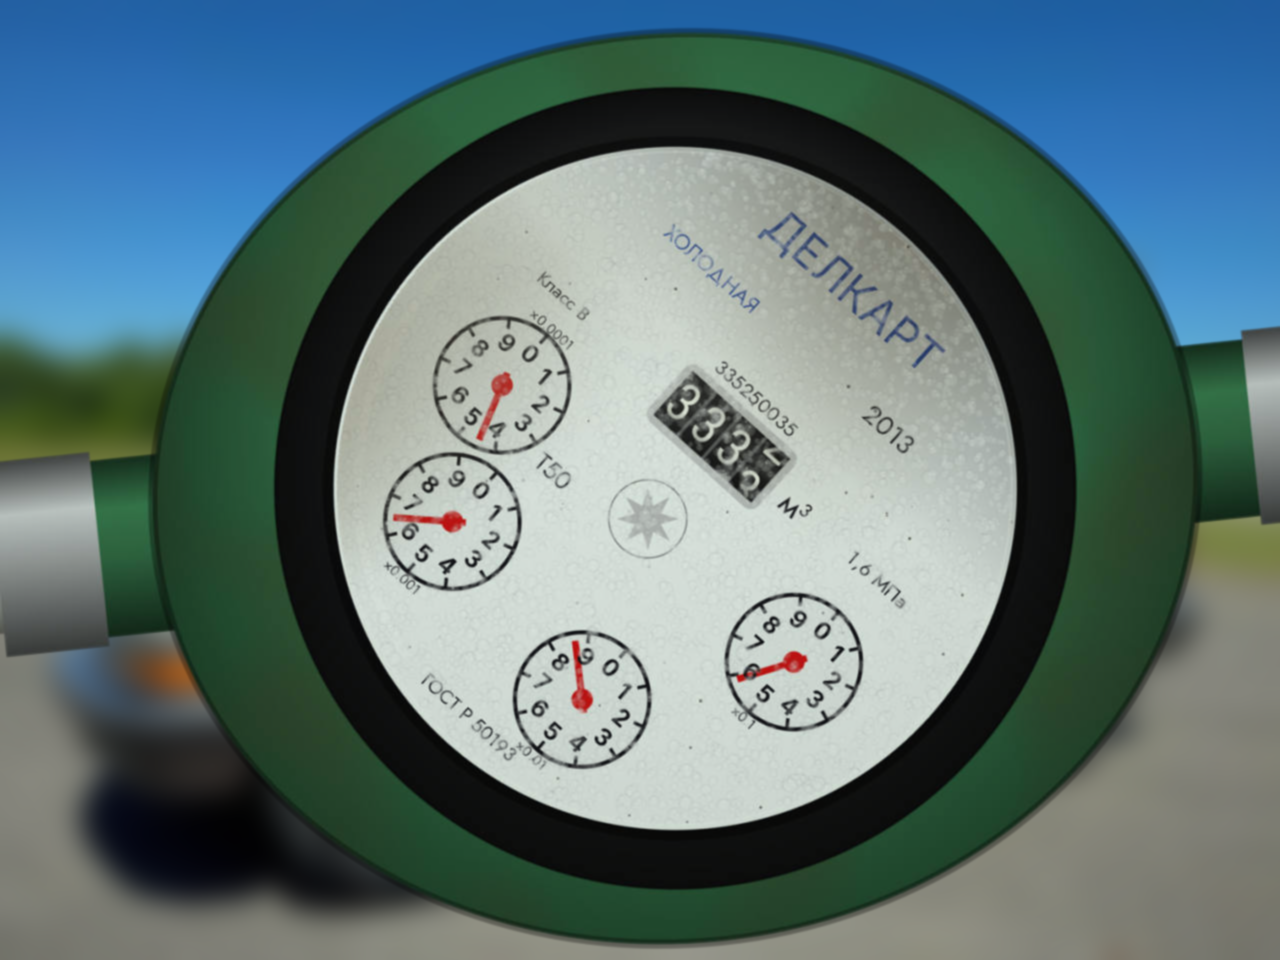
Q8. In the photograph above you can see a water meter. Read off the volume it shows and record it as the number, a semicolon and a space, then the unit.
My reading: 3332.5864; m³
